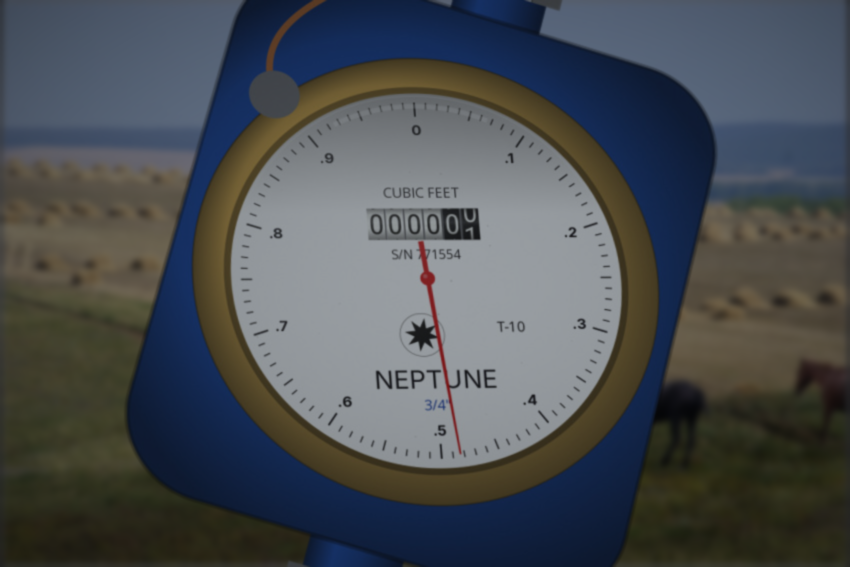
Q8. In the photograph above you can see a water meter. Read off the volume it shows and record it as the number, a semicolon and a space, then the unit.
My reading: 0.48; ft³
